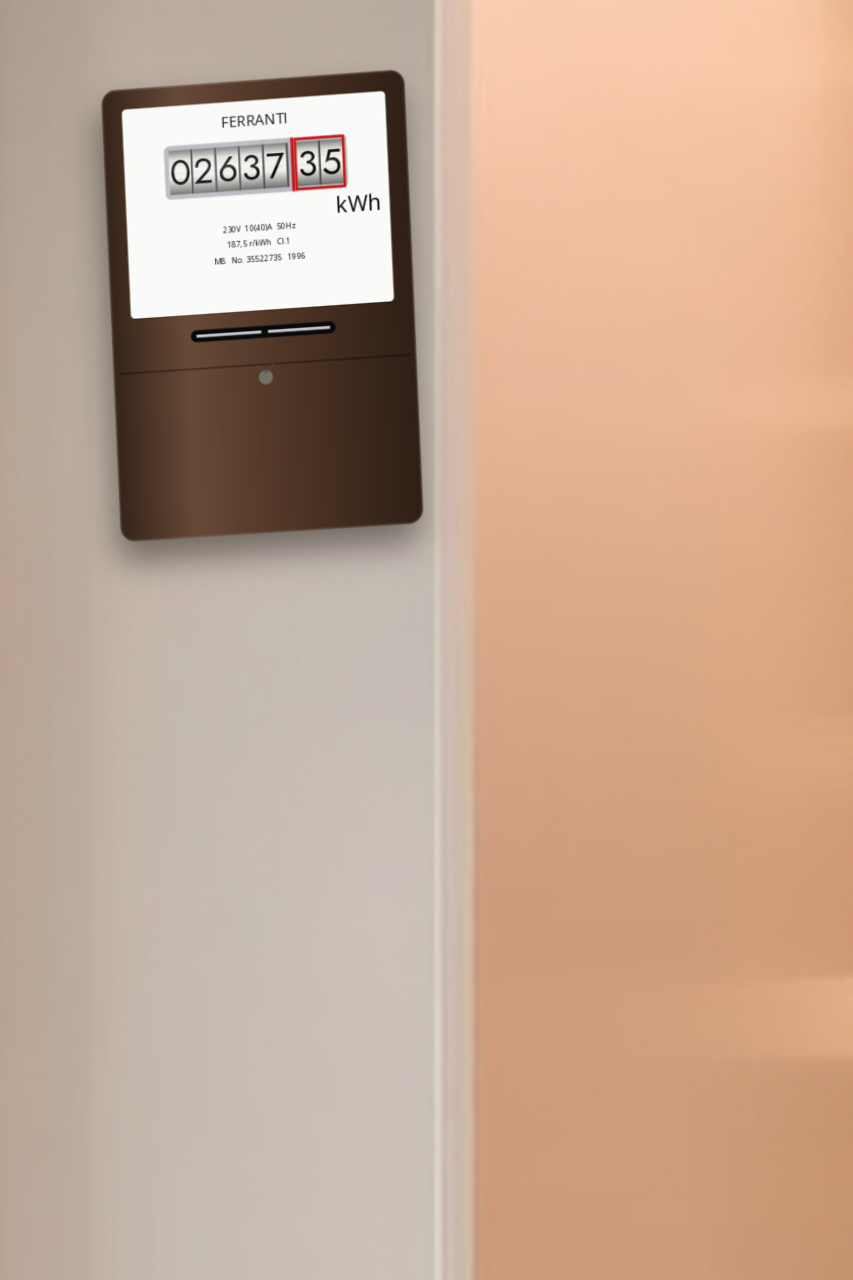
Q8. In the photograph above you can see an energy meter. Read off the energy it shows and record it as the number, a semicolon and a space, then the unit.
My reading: 2637.35; kWh
